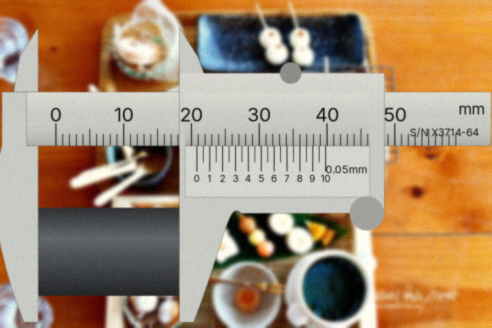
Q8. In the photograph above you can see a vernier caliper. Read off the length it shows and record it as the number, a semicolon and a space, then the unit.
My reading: 20.8; mm
